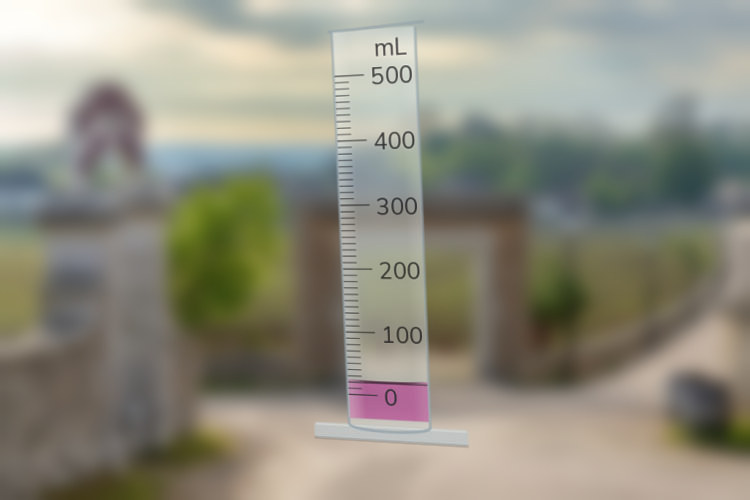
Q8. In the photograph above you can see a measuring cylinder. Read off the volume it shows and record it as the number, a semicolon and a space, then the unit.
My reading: 20; mL
